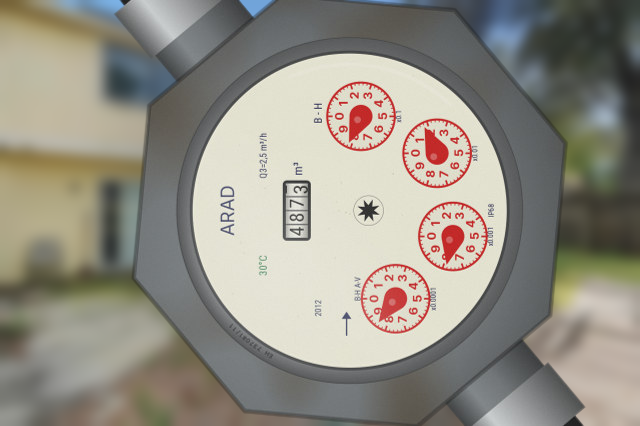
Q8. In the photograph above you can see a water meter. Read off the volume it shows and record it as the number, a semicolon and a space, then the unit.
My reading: 4872.8178; m³
